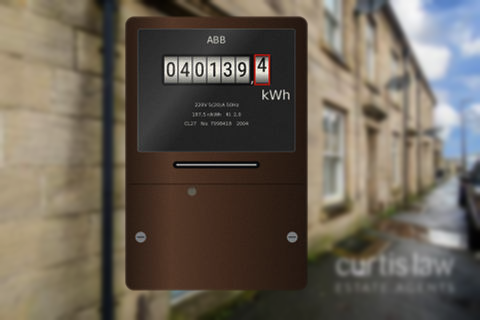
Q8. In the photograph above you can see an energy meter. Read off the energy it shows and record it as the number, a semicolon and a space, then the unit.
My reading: 40139.4; kWh
